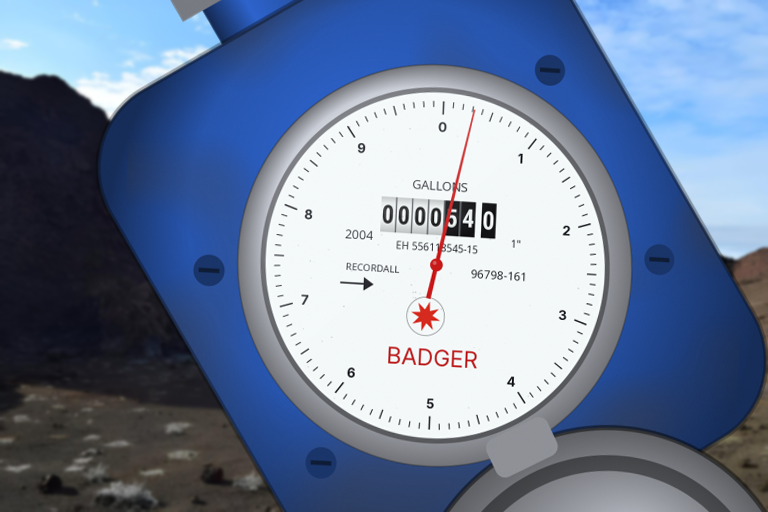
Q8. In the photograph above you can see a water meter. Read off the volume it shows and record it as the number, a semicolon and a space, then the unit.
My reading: 540.3; gal
